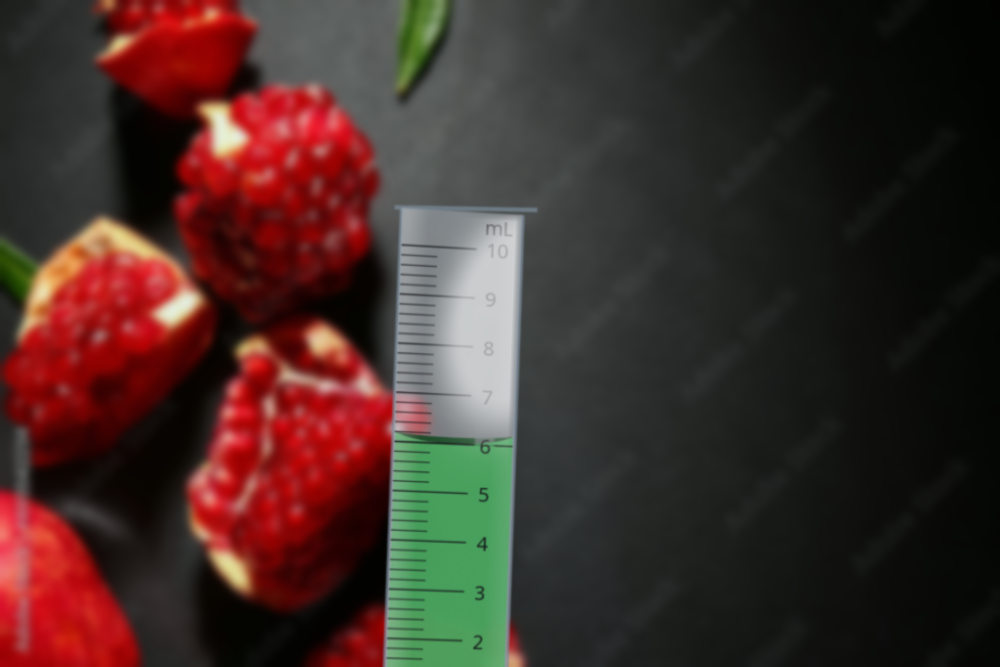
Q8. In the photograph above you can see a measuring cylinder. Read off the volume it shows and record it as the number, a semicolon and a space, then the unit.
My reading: 6; mL
